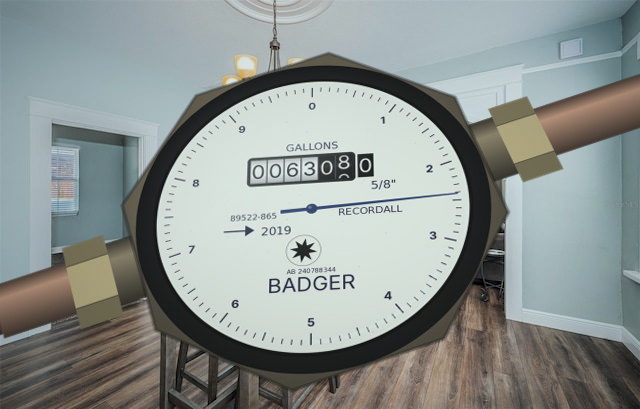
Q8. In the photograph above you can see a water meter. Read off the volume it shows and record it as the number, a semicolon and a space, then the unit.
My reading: 63082.4; gal
